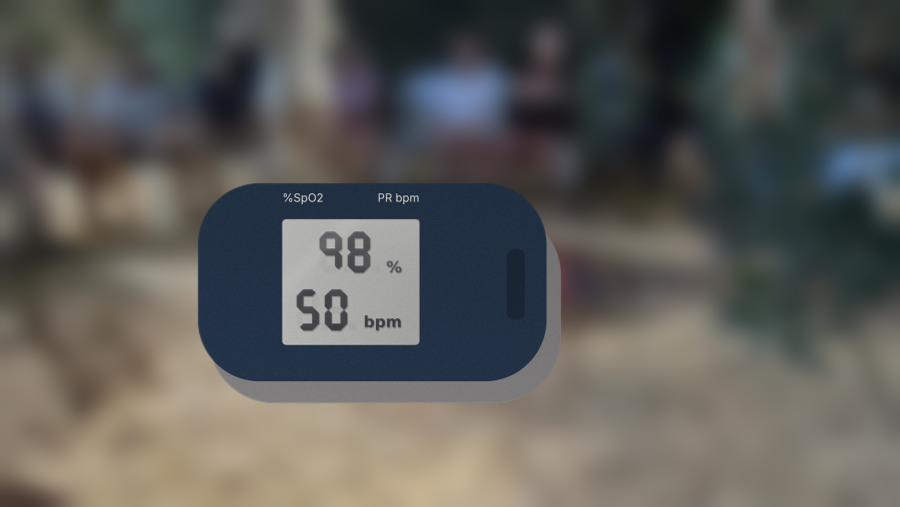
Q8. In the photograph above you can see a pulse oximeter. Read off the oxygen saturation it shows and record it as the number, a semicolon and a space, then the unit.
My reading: 98; %
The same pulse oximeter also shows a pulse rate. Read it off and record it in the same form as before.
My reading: 50; bpm
